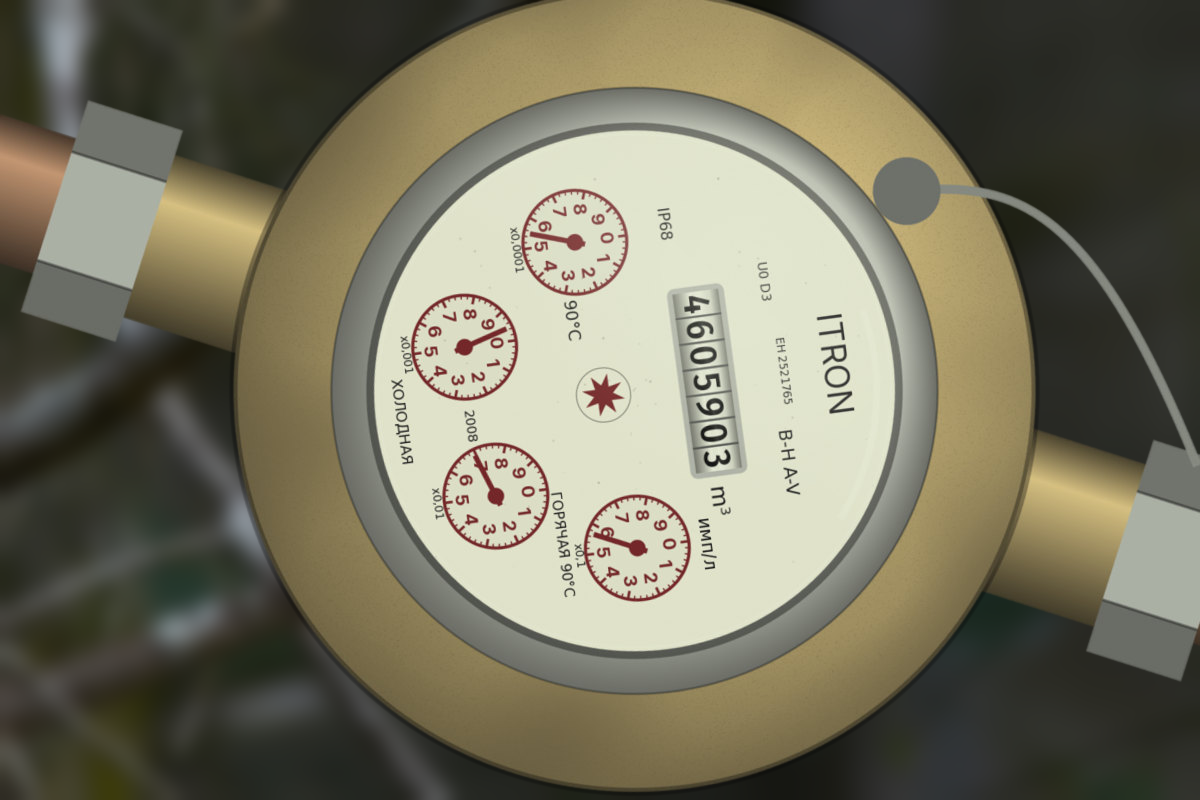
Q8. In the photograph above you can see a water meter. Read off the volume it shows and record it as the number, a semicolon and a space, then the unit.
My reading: 4605903.5695; m³
